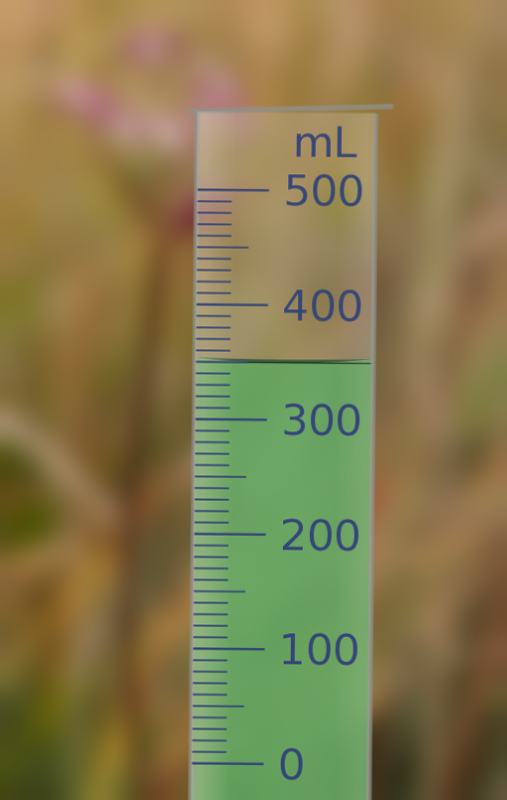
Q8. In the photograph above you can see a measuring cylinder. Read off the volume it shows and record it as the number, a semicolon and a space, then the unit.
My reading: 350; mL
